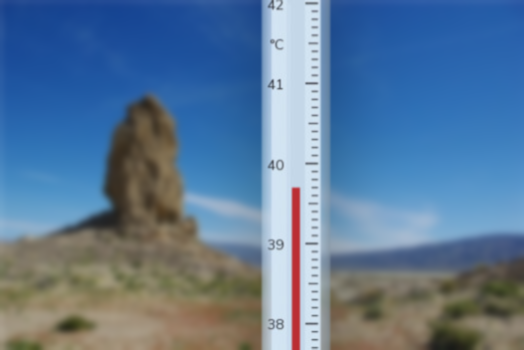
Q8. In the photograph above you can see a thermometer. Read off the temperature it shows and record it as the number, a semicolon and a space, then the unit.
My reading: 39.7; °C
